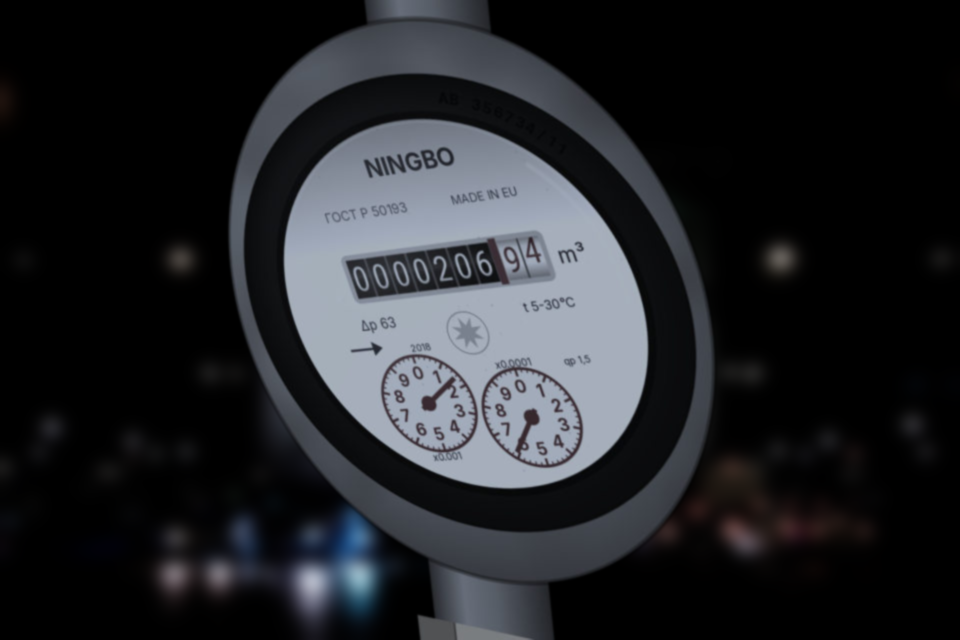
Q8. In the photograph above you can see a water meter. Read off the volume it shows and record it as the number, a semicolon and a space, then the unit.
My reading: 206.9416; m³
